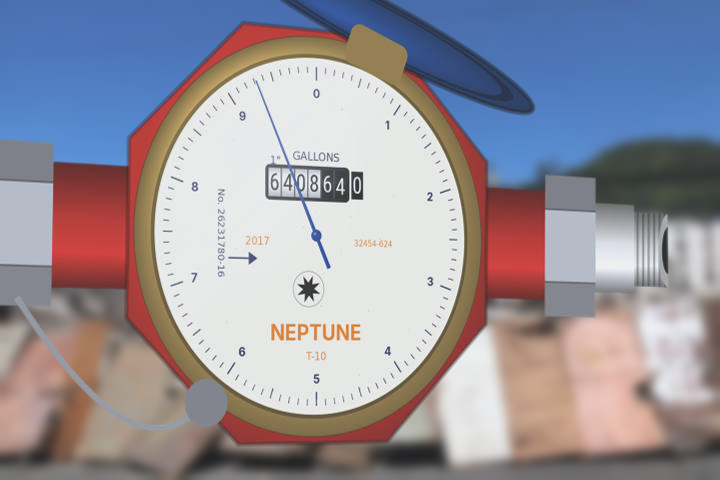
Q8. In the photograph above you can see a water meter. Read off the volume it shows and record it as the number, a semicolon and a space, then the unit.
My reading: 6408639.3; gal
